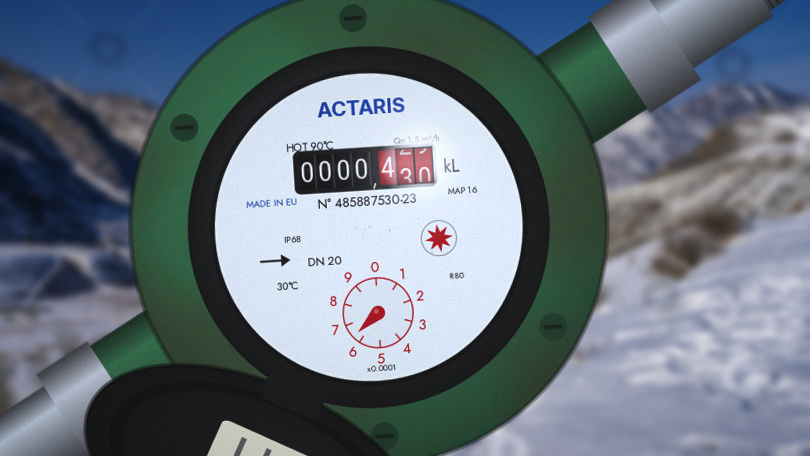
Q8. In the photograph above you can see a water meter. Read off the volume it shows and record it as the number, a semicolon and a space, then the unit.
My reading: 0.4296; kL
